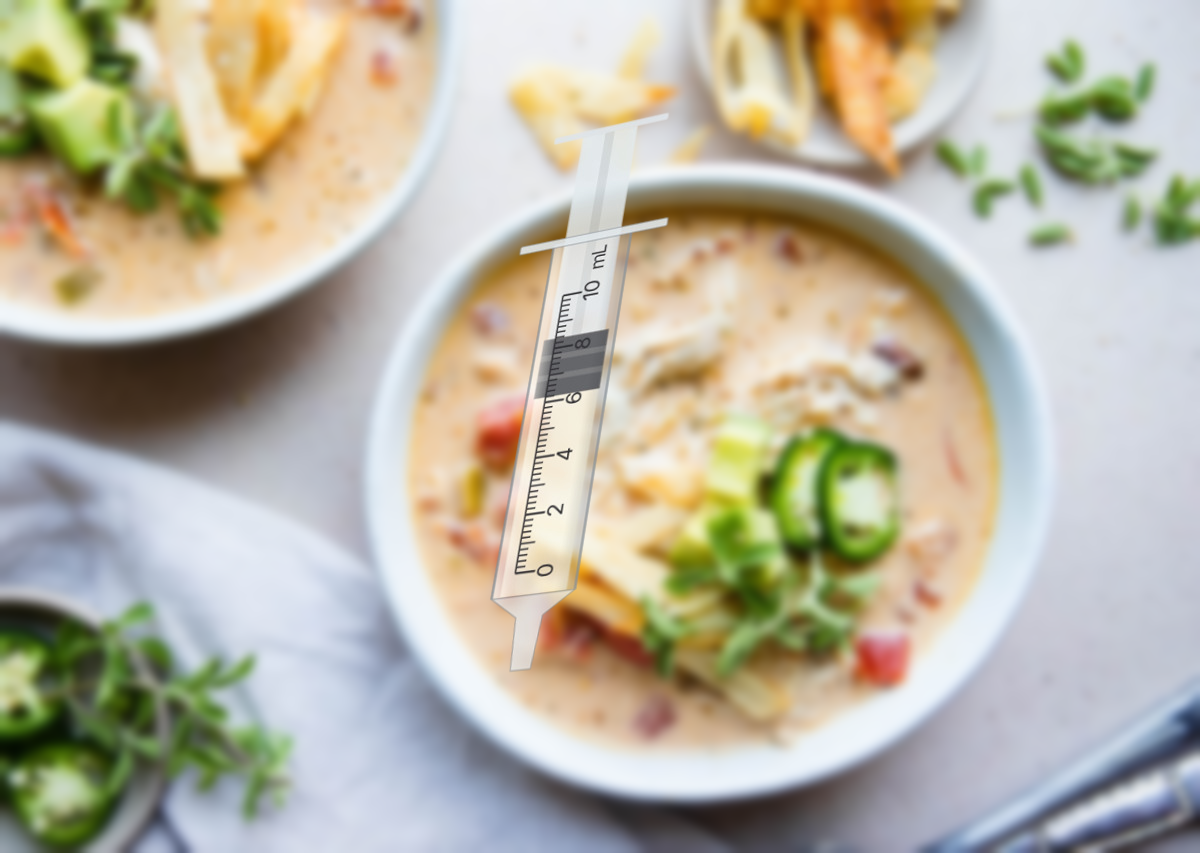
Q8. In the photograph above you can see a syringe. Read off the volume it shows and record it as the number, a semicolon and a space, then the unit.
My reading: 6.2; mL
